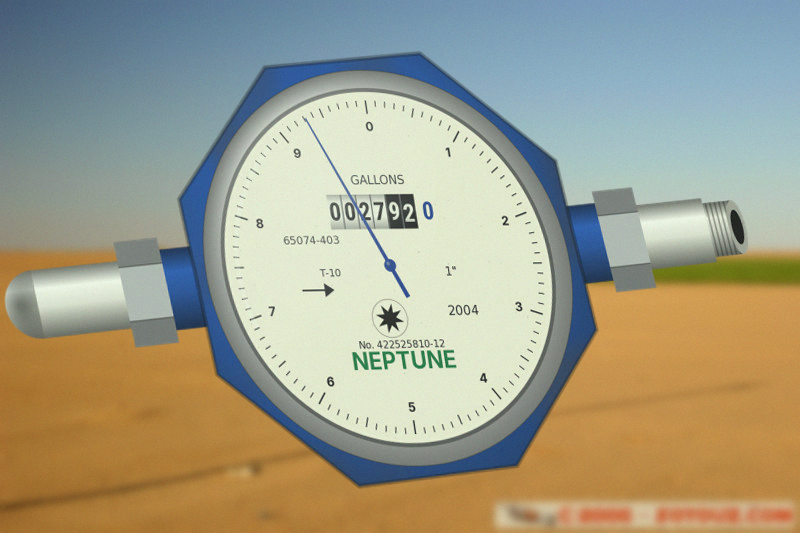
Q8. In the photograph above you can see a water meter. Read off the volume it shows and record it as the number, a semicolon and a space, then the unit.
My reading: 27919.3; gal
